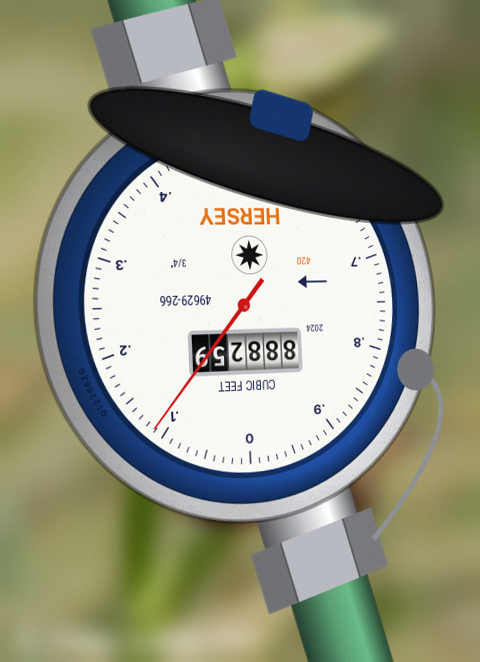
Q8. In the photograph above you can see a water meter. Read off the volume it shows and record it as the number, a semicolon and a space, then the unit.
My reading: 888259.11; ft³
